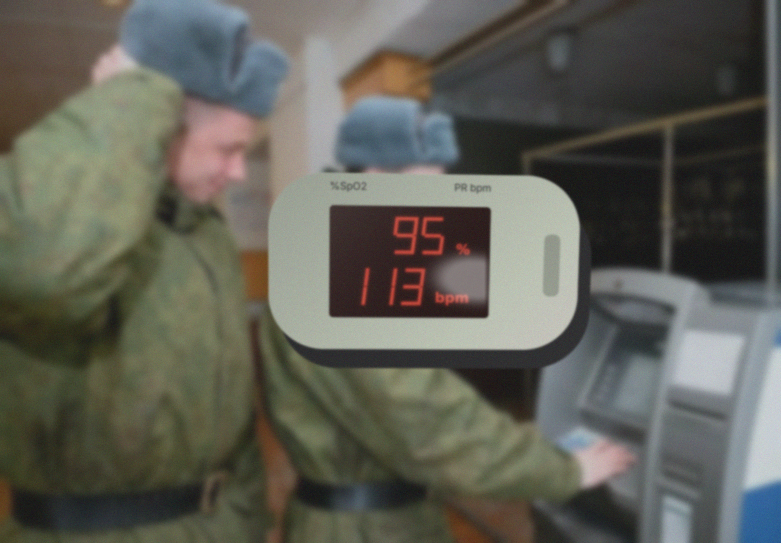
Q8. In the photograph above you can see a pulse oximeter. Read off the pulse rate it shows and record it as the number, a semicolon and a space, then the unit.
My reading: 113; bpm
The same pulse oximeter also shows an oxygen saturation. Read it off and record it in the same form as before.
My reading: 95; %
